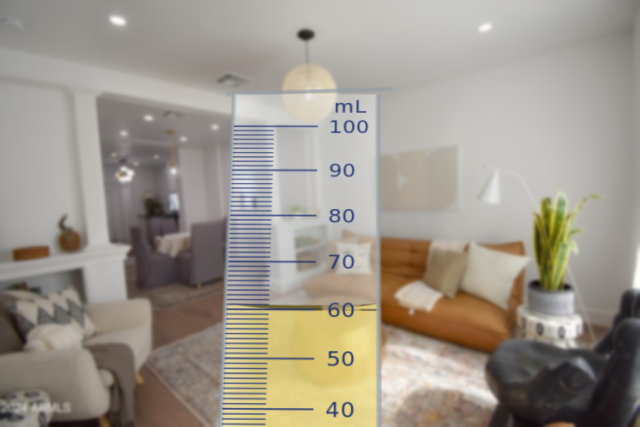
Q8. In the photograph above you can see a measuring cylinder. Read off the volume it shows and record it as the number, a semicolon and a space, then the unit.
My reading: 60; mL
